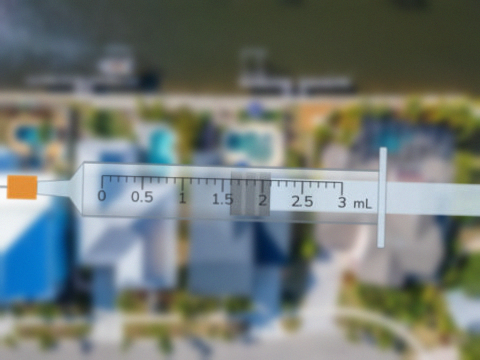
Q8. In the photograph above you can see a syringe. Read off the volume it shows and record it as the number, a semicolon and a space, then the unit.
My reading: 1.6; mL
